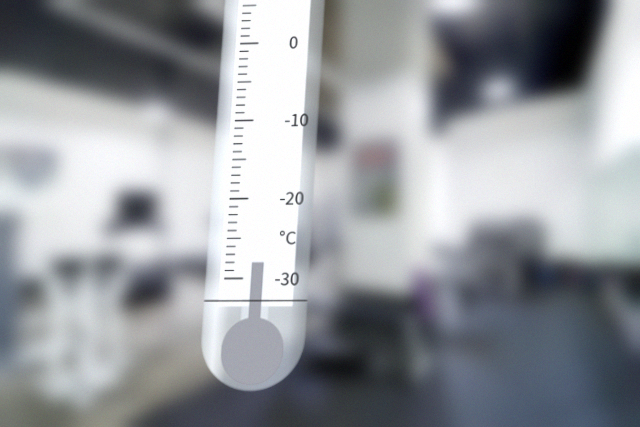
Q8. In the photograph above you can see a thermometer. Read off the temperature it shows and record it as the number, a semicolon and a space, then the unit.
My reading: -28; °C
